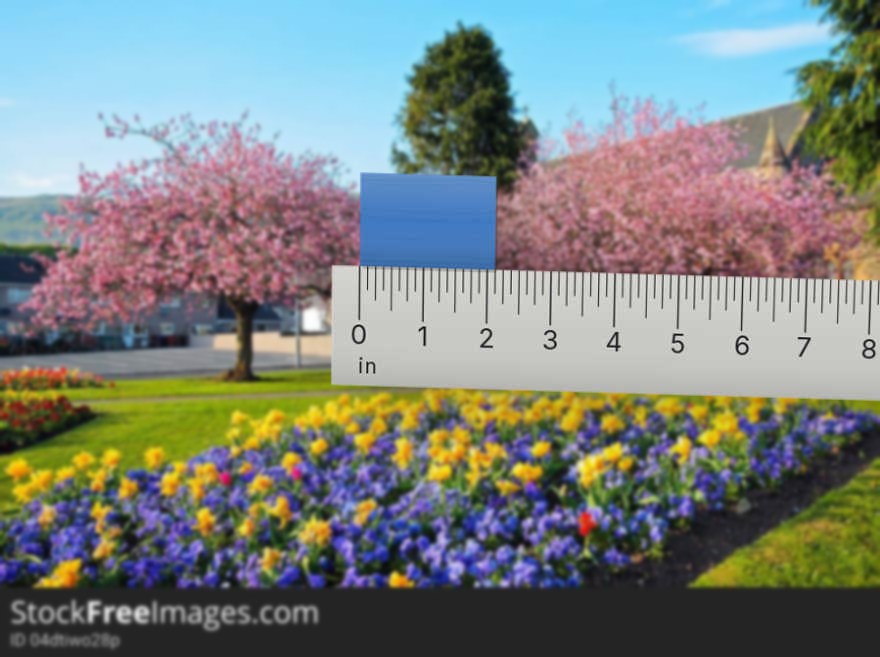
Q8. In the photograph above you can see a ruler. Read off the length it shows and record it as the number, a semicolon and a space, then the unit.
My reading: 2.125; in
